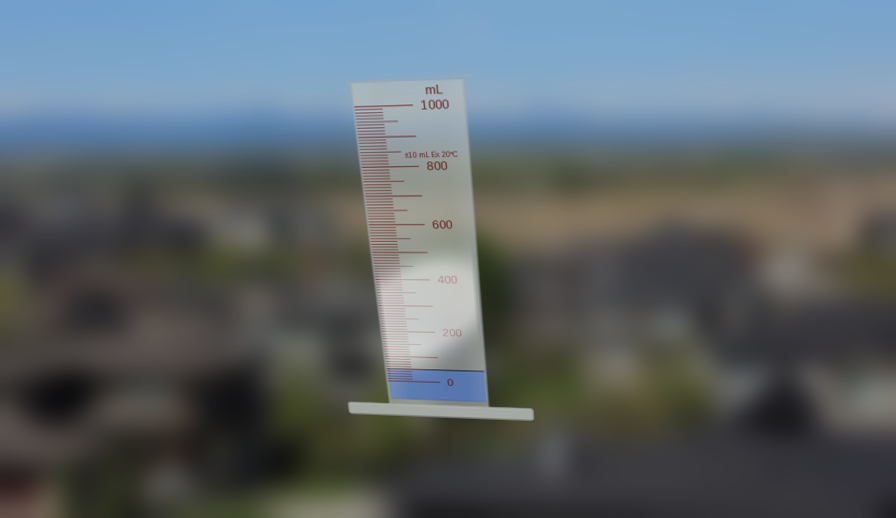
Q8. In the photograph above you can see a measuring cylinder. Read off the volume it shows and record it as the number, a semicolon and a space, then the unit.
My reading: 50; mL
